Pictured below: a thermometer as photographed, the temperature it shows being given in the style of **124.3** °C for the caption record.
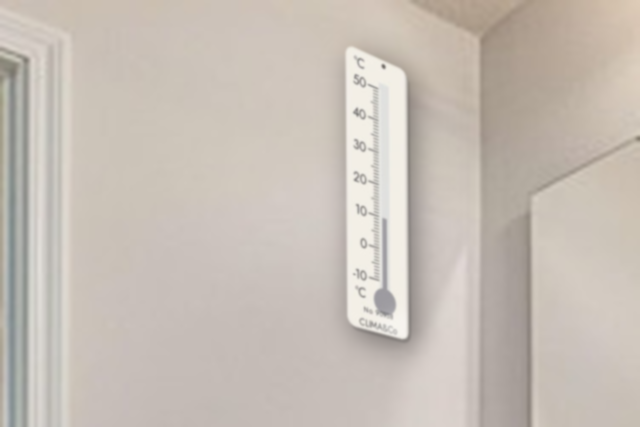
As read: **10** °C
